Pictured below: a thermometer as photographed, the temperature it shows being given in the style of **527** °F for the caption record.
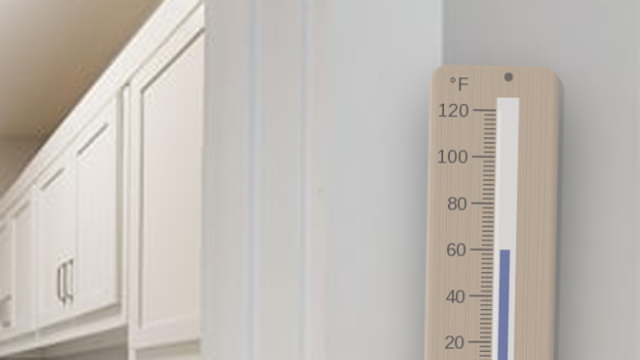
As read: **60** °F
